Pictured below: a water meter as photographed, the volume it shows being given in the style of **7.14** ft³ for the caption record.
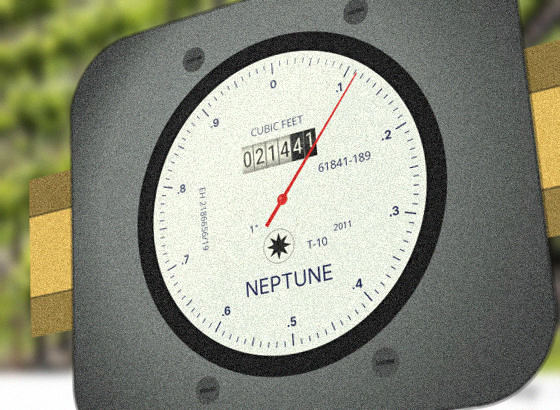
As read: **21441.11** ft³
